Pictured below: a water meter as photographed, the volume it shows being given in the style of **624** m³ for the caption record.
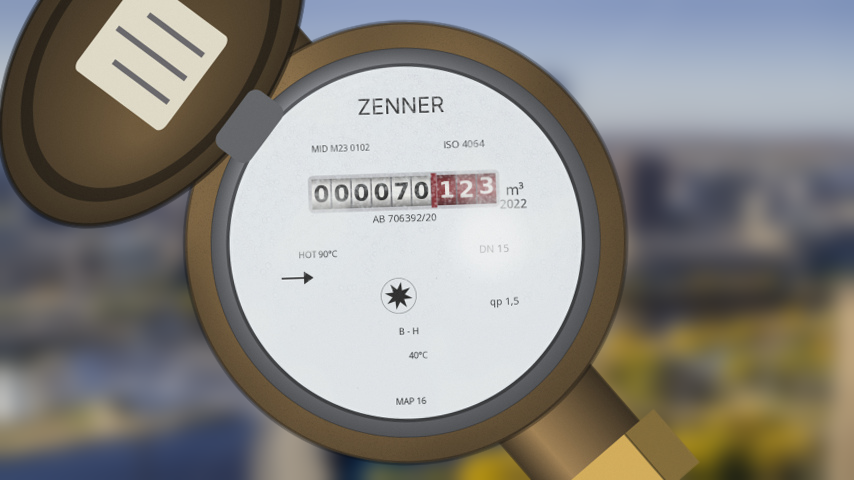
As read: **70.123** m³
